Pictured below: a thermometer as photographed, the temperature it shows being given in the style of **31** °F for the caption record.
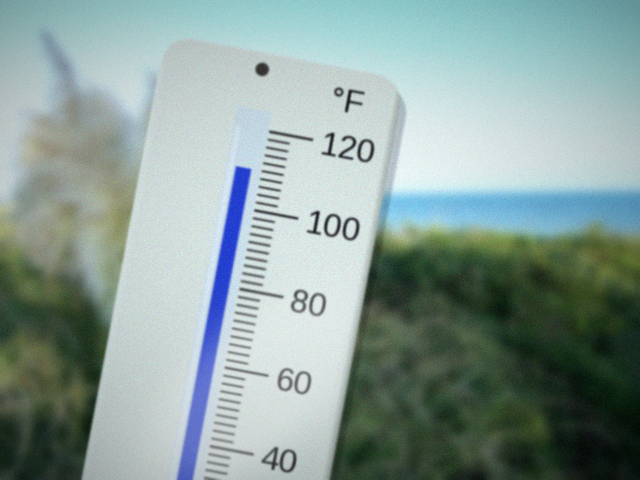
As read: **110** °F
